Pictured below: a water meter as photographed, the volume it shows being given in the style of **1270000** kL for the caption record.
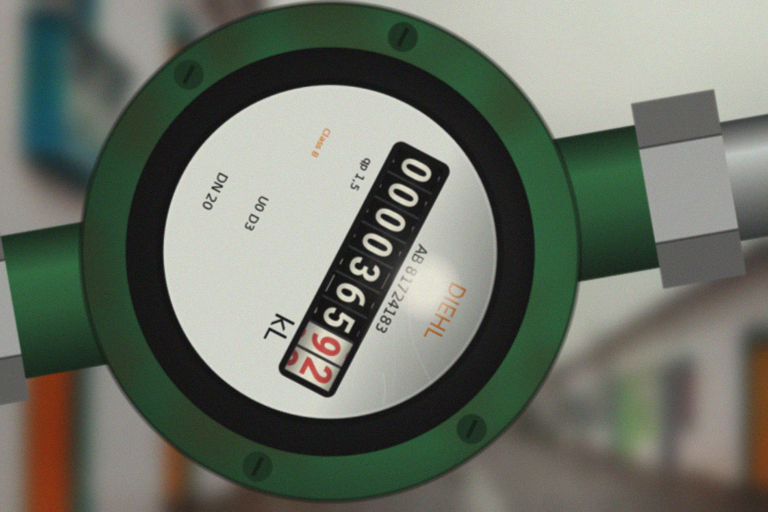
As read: **365.92** kL
